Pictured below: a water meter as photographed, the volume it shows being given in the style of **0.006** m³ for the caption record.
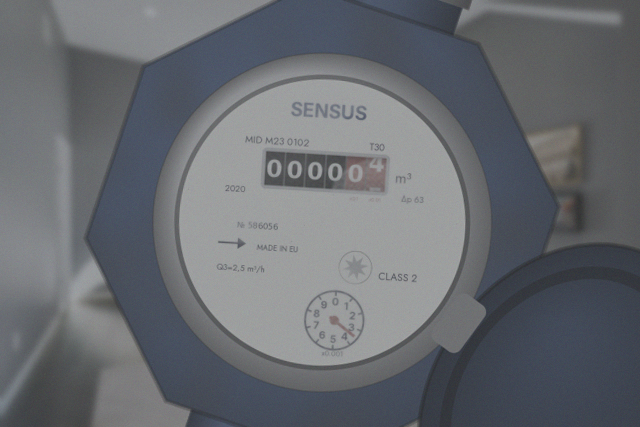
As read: **0.043** m³
